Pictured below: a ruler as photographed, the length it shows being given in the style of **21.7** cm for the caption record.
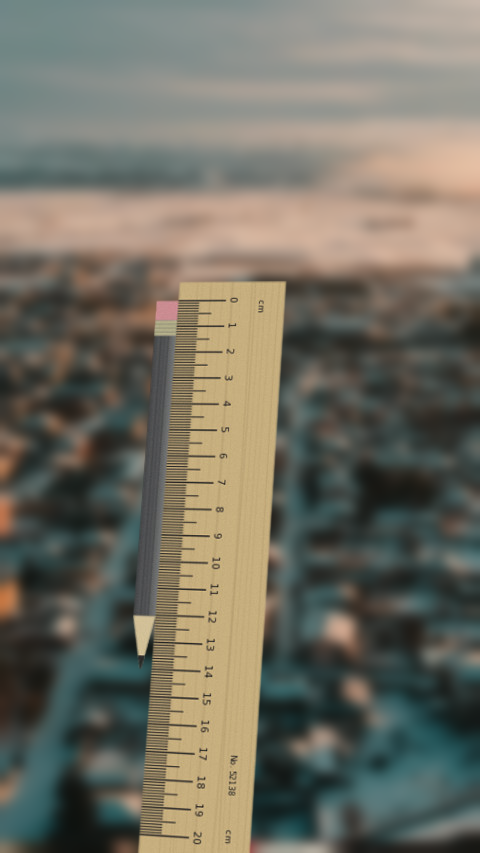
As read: **14** cm
